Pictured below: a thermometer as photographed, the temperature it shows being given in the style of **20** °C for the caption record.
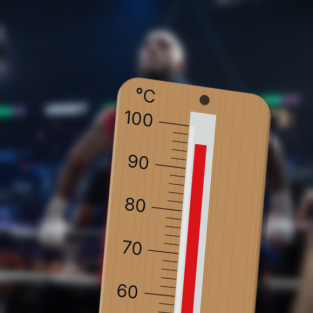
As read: **96** °C
